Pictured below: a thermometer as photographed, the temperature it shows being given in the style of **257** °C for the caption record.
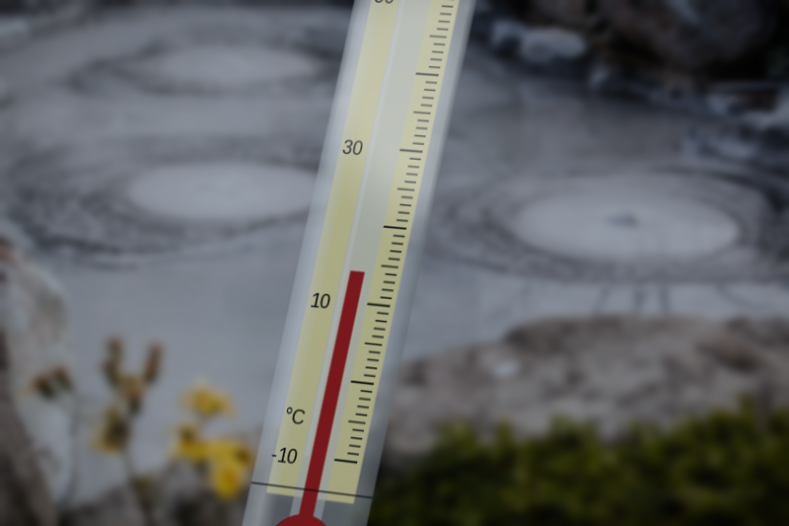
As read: **14** °C
